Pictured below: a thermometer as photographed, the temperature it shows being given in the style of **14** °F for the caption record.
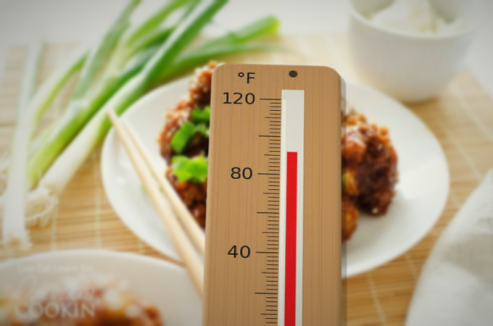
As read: **92** °F
